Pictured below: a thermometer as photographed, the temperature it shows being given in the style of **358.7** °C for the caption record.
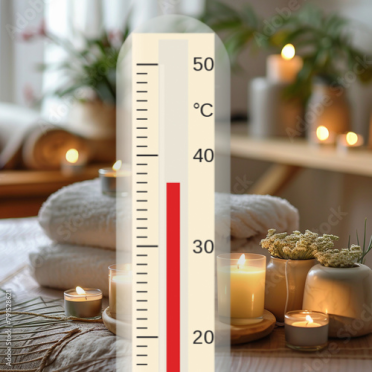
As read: **37** °C
